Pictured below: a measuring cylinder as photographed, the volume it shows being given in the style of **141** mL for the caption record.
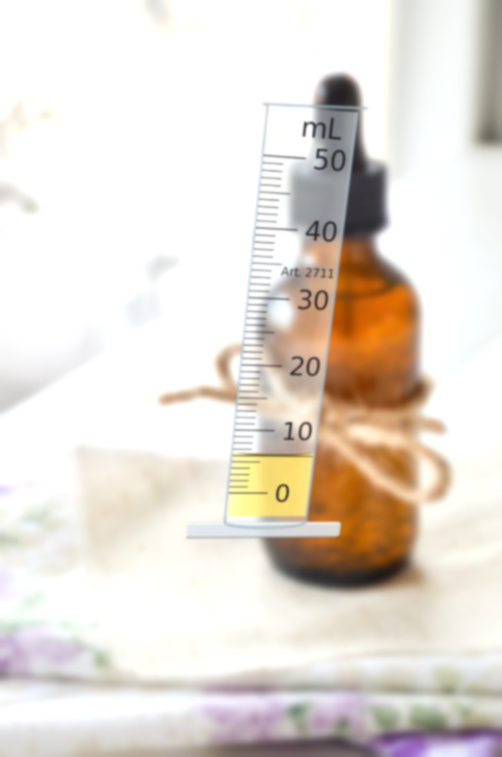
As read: **6** mL
